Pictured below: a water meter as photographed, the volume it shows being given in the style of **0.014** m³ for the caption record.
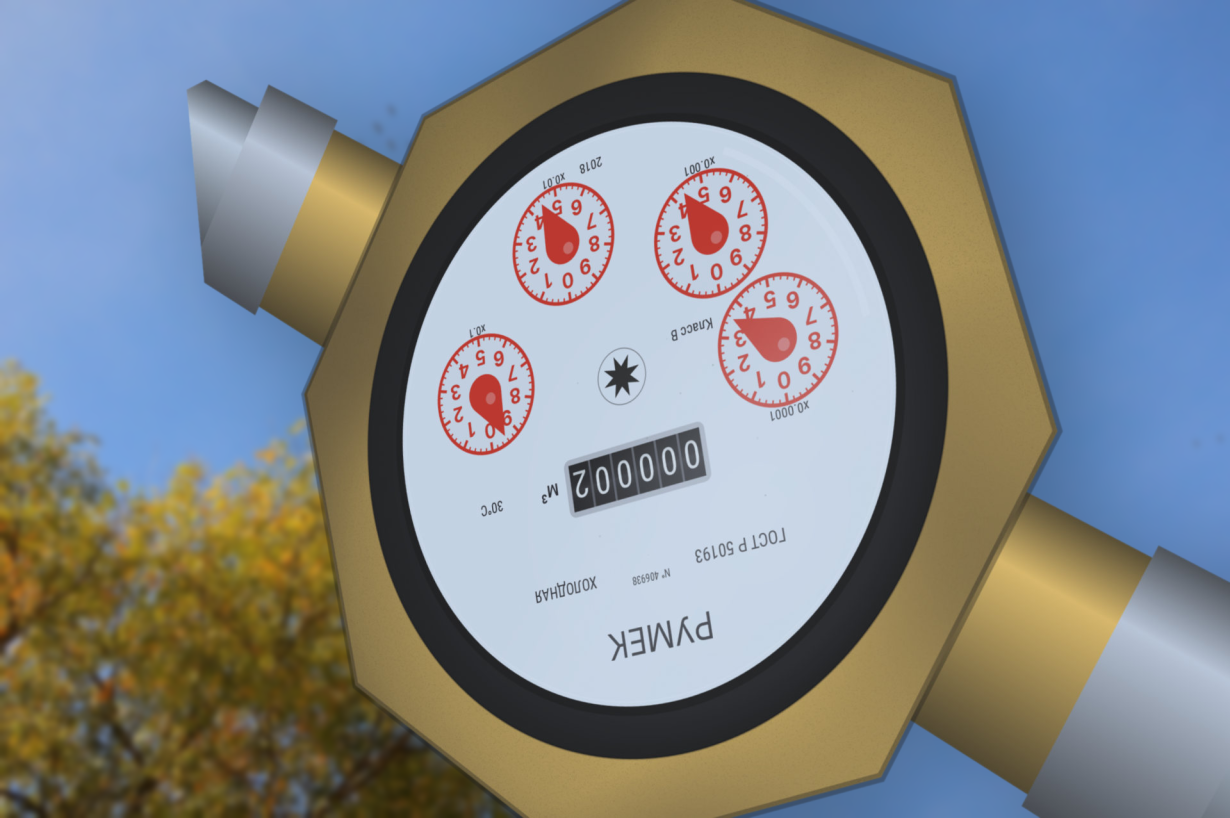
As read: **1.9443** m³
